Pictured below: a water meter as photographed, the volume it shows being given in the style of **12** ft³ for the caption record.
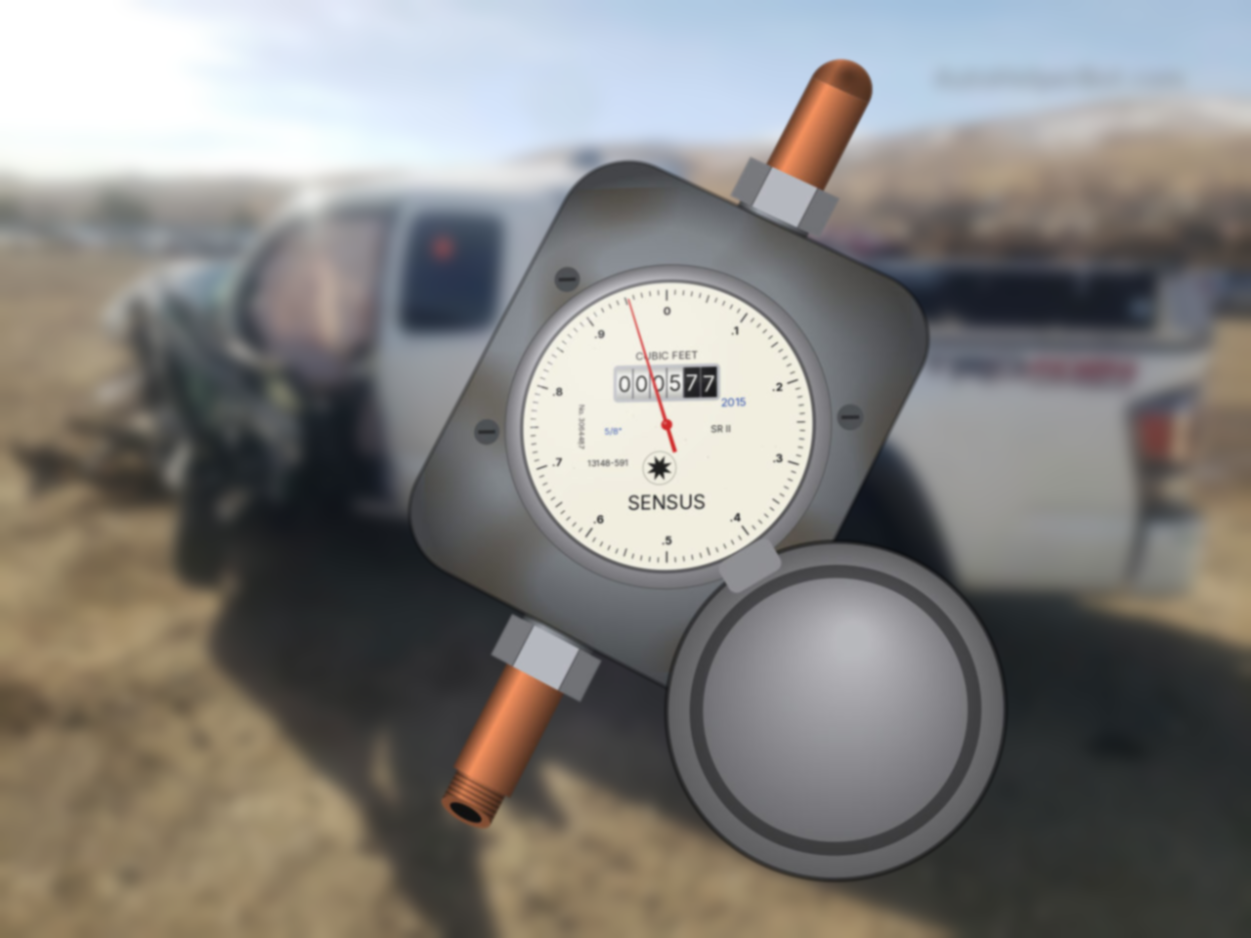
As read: **576.95** ft³
